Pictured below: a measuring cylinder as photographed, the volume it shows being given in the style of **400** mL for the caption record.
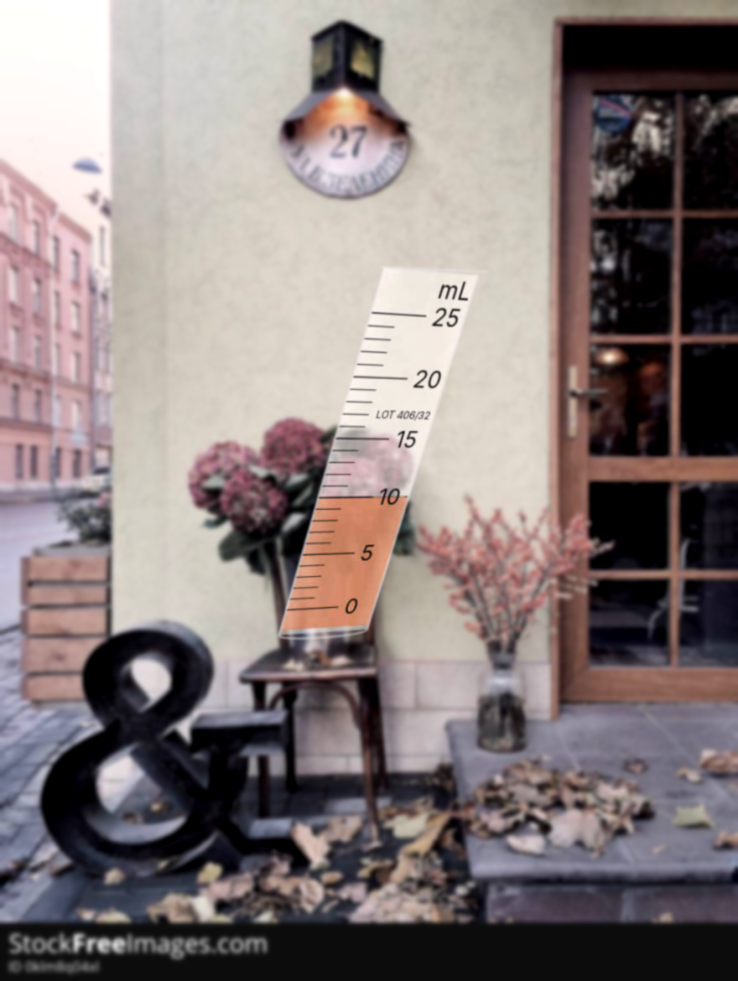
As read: **10** mL
